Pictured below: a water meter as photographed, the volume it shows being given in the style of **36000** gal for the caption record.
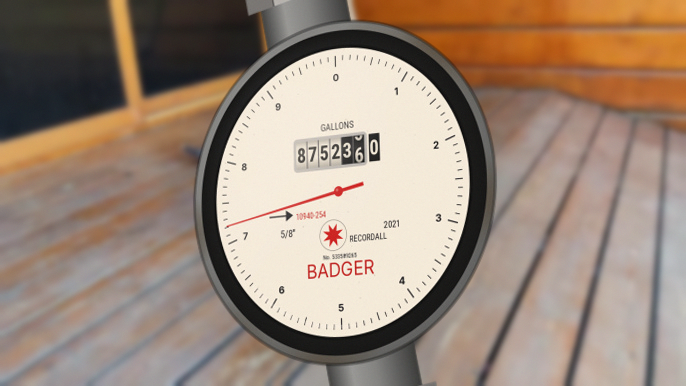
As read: **8752357.2** gal
